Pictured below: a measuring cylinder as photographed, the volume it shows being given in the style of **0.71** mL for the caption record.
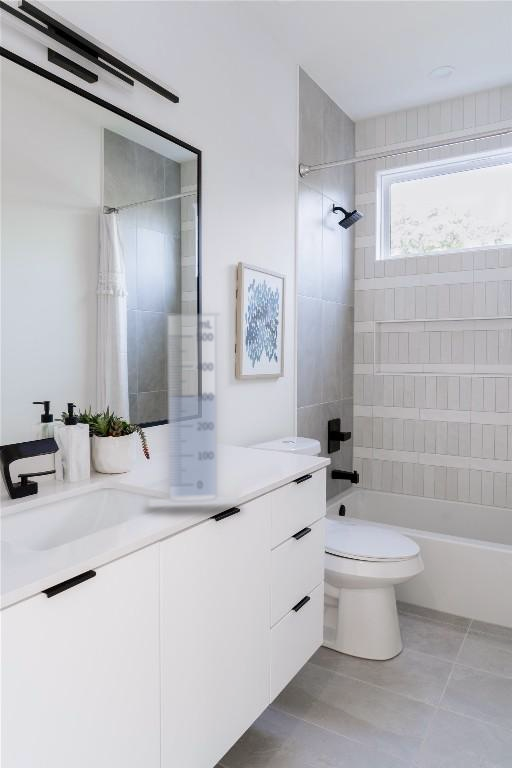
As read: **300** mL
